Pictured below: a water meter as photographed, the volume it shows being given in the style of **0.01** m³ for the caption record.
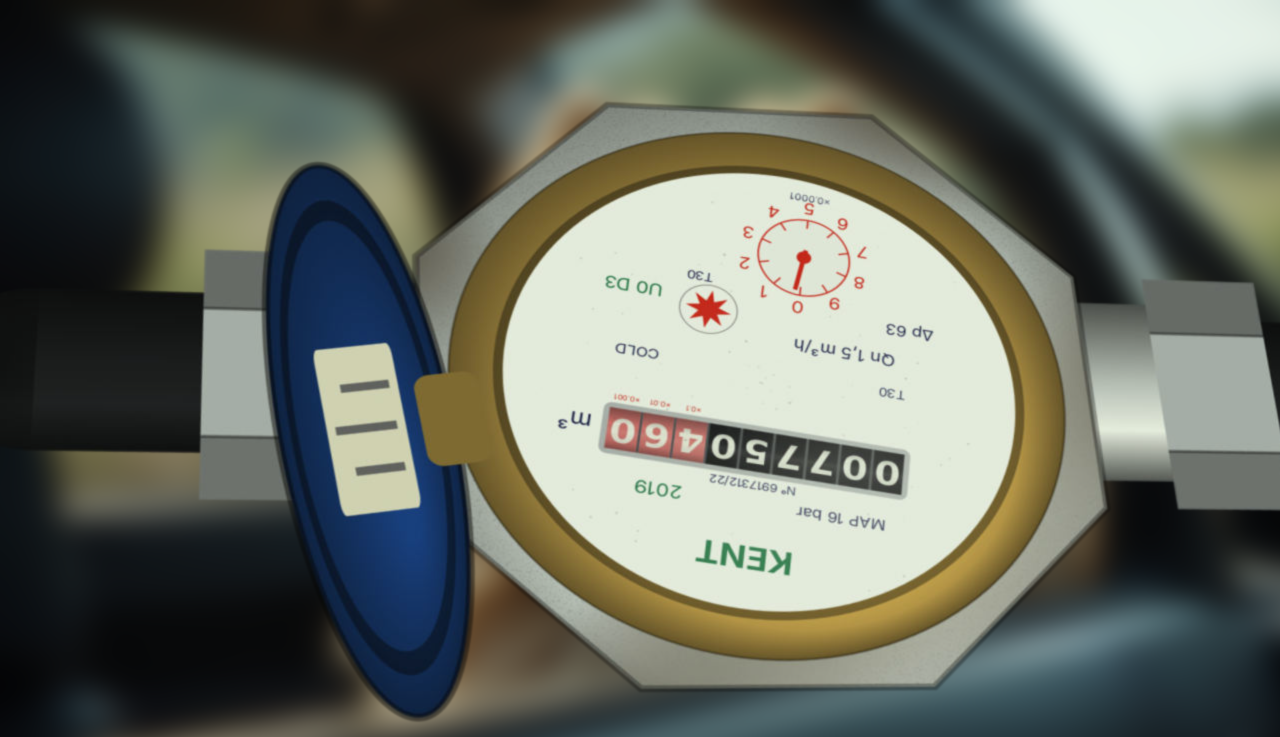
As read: **7750.4600** m³
